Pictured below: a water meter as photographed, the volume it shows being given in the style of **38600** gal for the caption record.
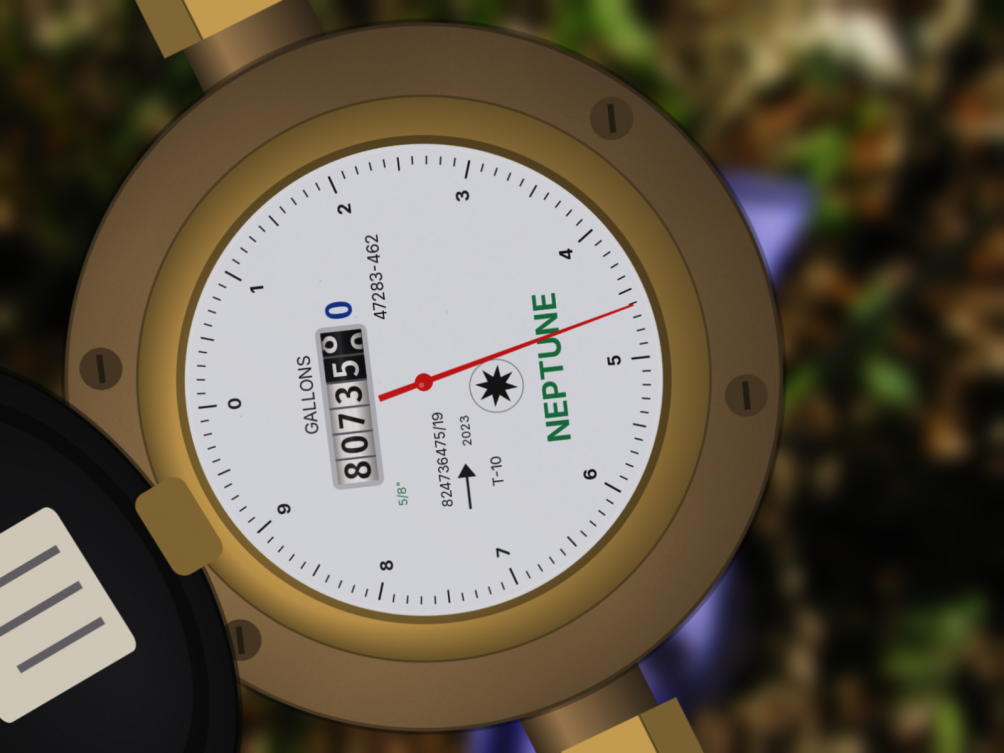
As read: **8073584.6** gal
